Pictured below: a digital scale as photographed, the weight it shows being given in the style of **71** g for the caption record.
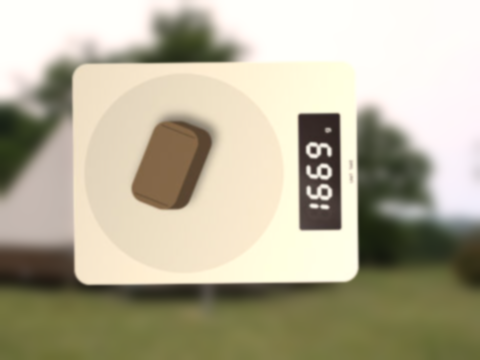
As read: **1669** g
